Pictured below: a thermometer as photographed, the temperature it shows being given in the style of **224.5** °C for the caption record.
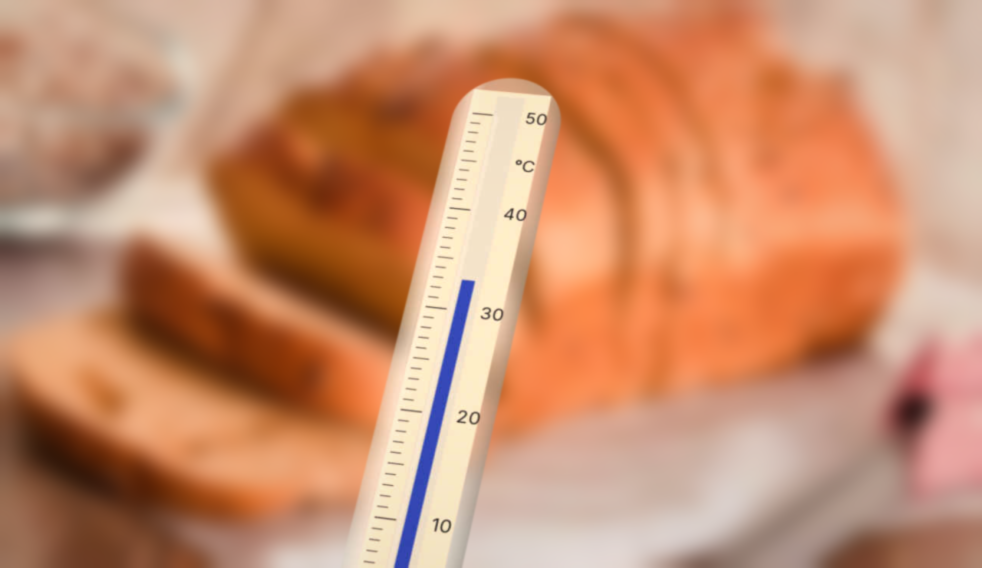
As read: **33** °C
